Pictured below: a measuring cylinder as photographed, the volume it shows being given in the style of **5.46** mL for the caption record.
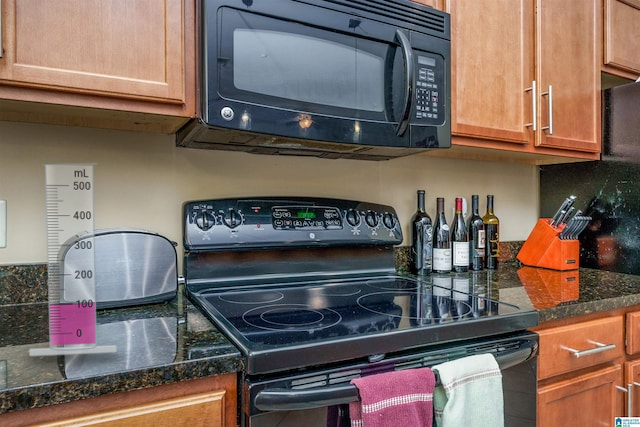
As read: **100** mL
